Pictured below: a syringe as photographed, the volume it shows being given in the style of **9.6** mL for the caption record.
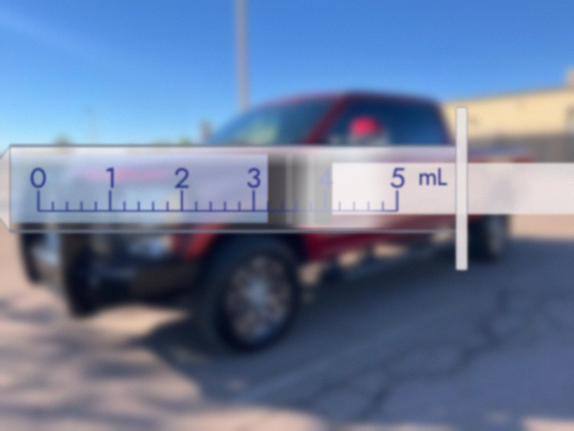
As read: **3.2** mL
